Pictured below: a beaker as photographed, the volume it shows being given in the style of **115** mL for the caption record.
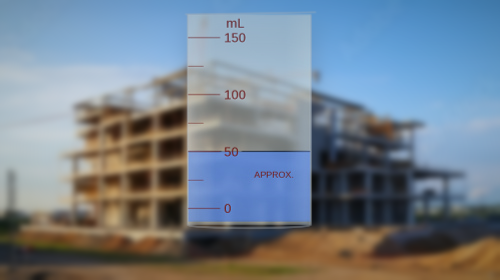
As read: **50** mL
